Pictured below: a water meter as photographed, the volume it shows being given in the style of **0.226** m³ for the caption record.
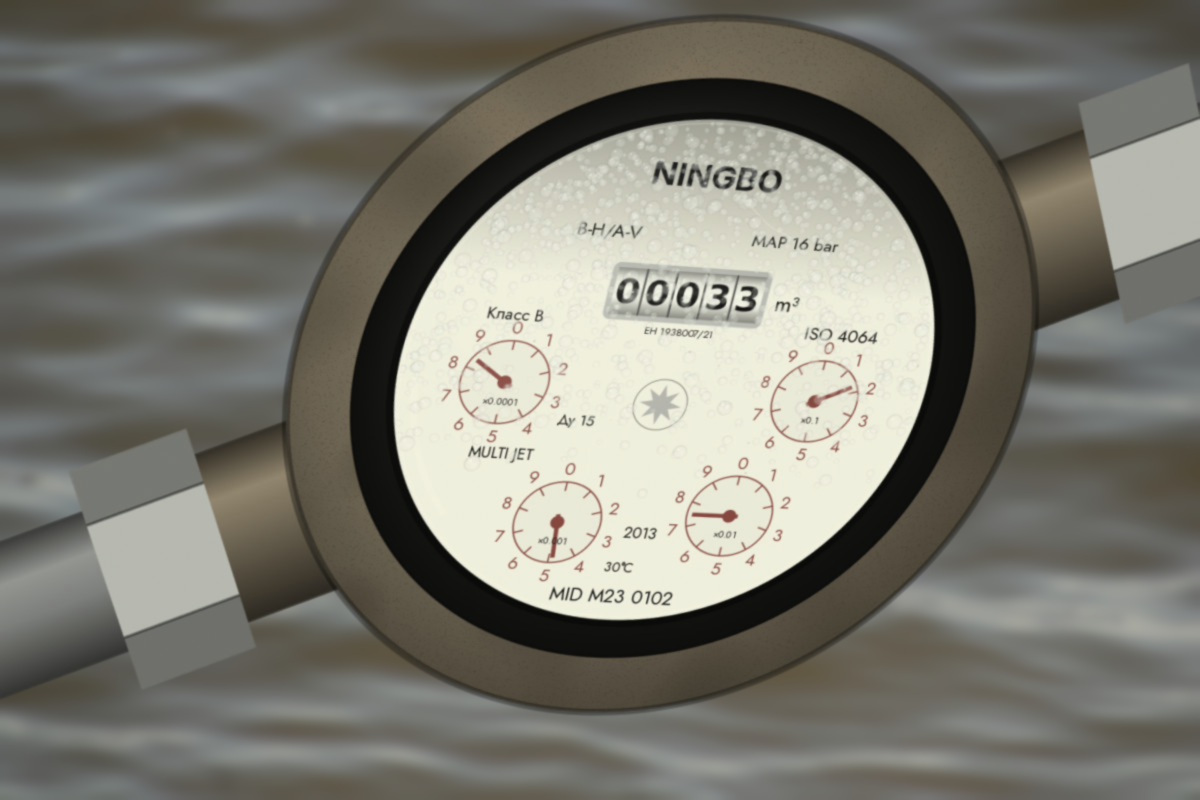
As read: **33.1748** m³
